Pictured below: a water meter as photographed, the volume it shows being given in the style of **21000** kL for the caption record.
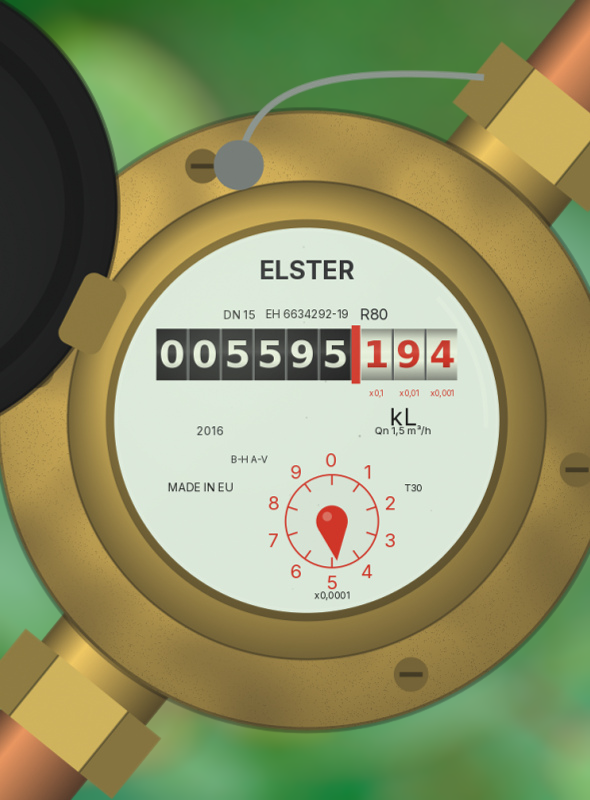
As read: **5595.1944** kL
